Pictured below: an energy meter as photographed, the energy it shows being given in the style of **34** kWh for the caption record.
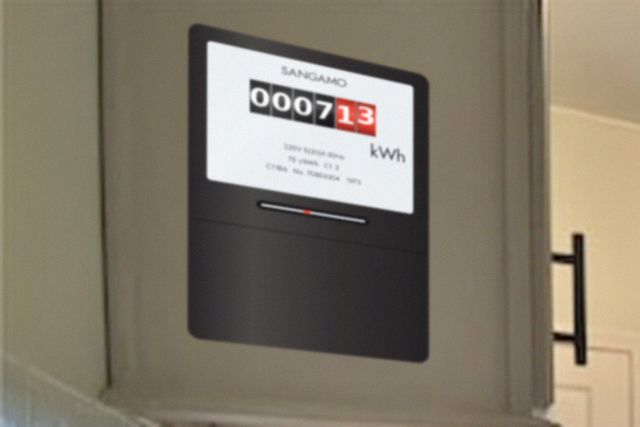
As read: **7.13** kWh
